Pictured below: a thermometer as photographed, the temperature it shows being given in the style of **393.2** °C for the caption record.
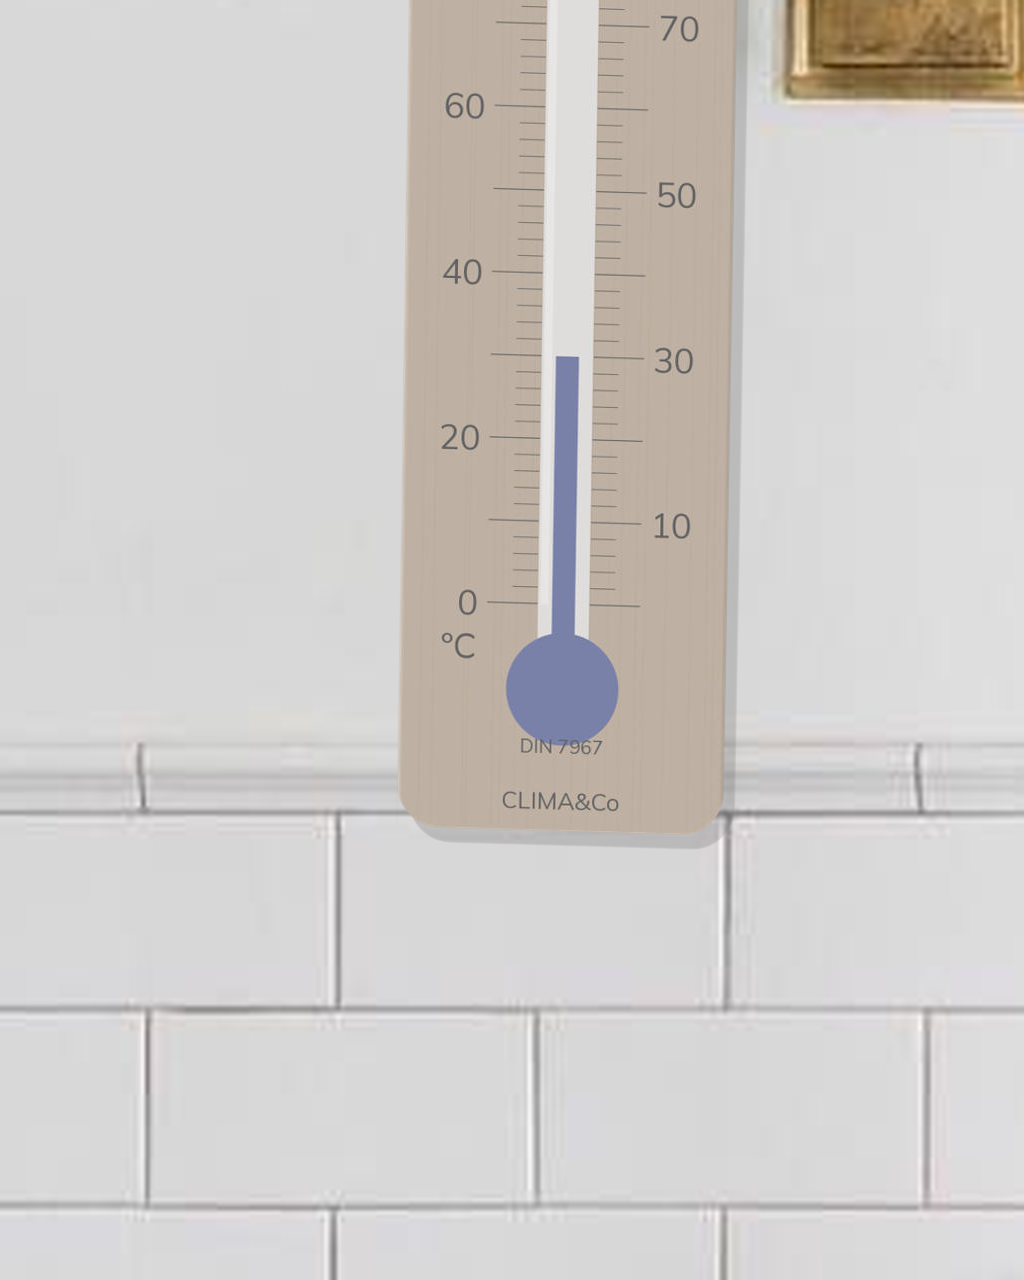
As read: **30** °C
